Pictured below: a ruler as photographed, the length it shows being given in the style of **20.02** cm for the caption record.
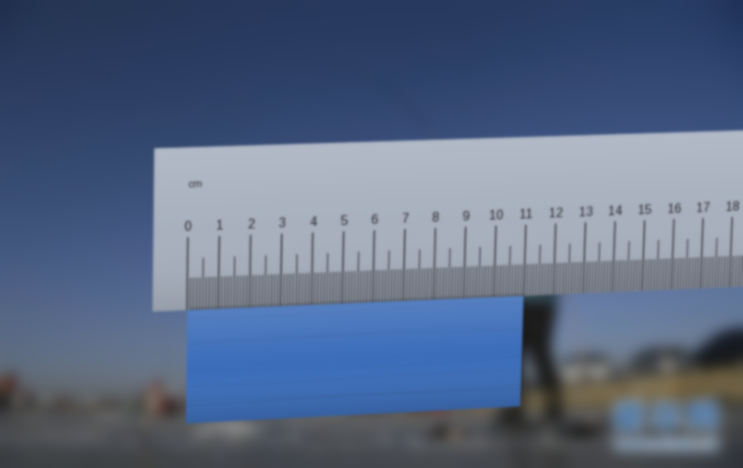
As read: **11** cm
